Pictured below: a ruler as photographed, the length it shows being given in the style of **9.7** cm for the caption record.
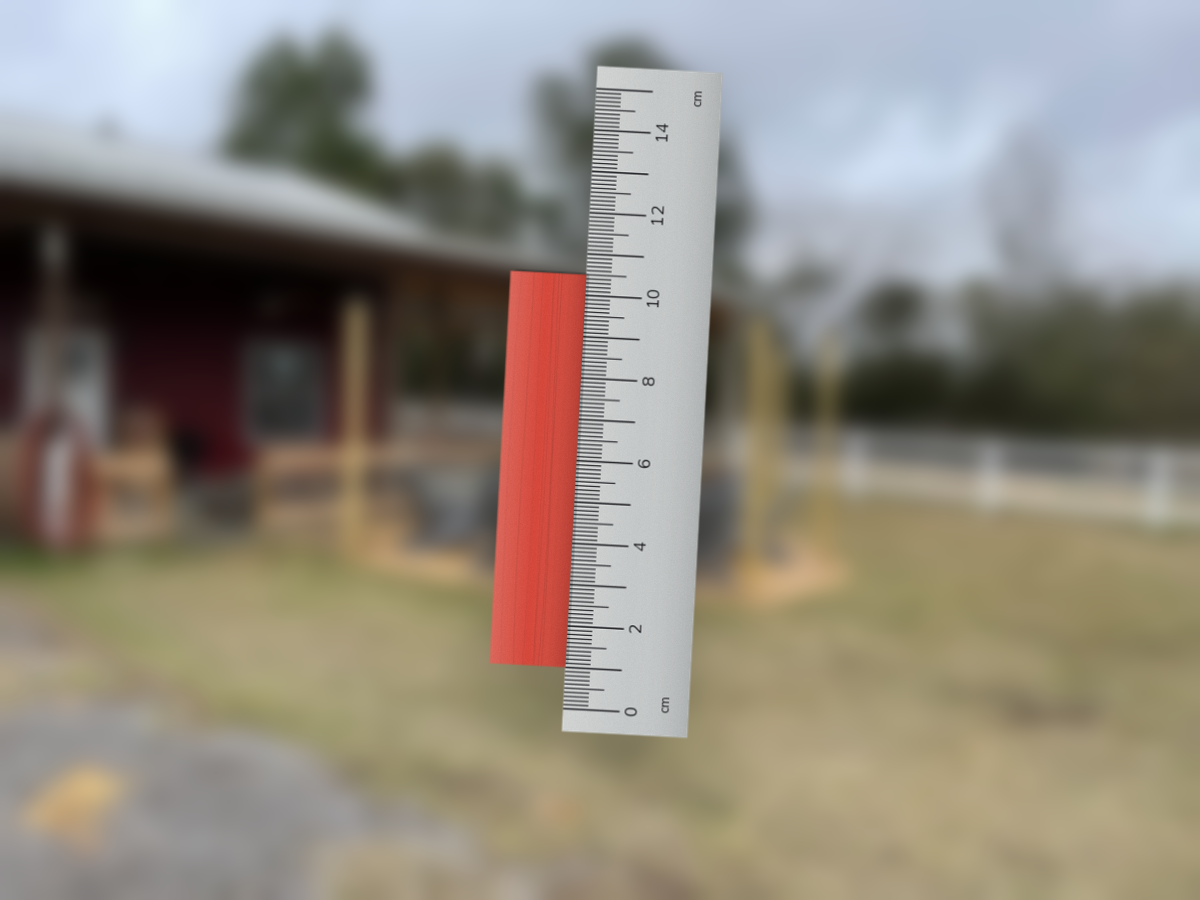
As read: **9.5** cm
